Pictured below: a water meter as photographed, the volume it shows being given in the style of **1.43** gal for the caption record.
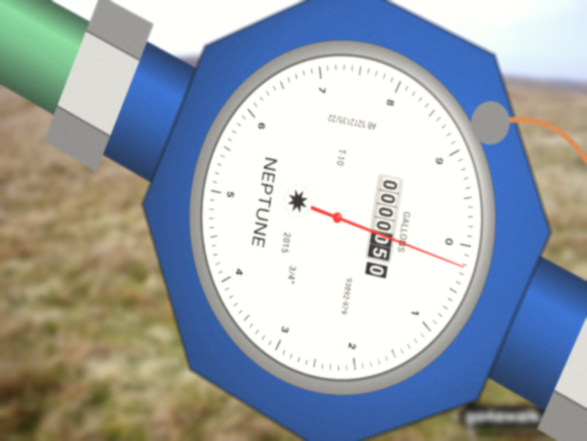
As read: **50.2** gal
